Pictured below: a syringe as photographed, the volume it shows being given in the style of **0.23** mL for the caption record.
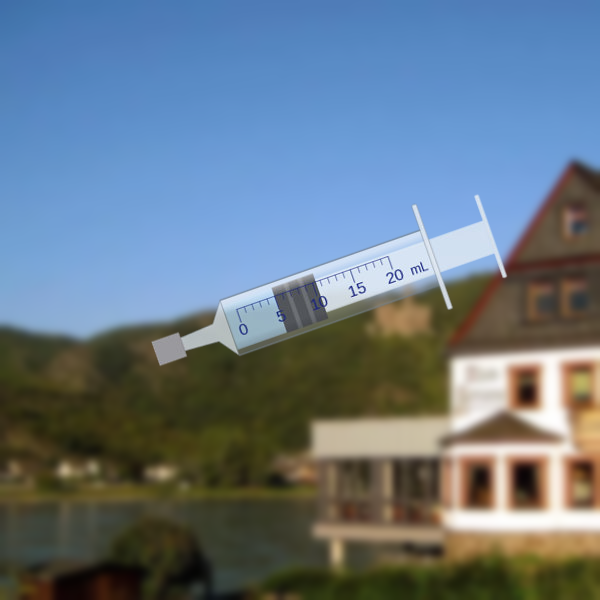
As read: **5** mL
